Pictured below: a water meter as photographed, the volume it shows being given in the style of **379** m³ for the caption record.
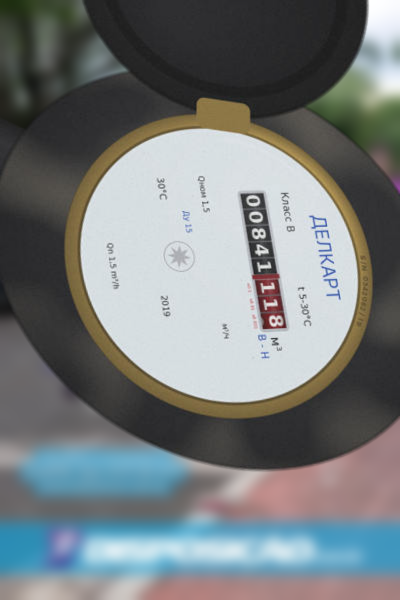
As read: **841.118** m³
